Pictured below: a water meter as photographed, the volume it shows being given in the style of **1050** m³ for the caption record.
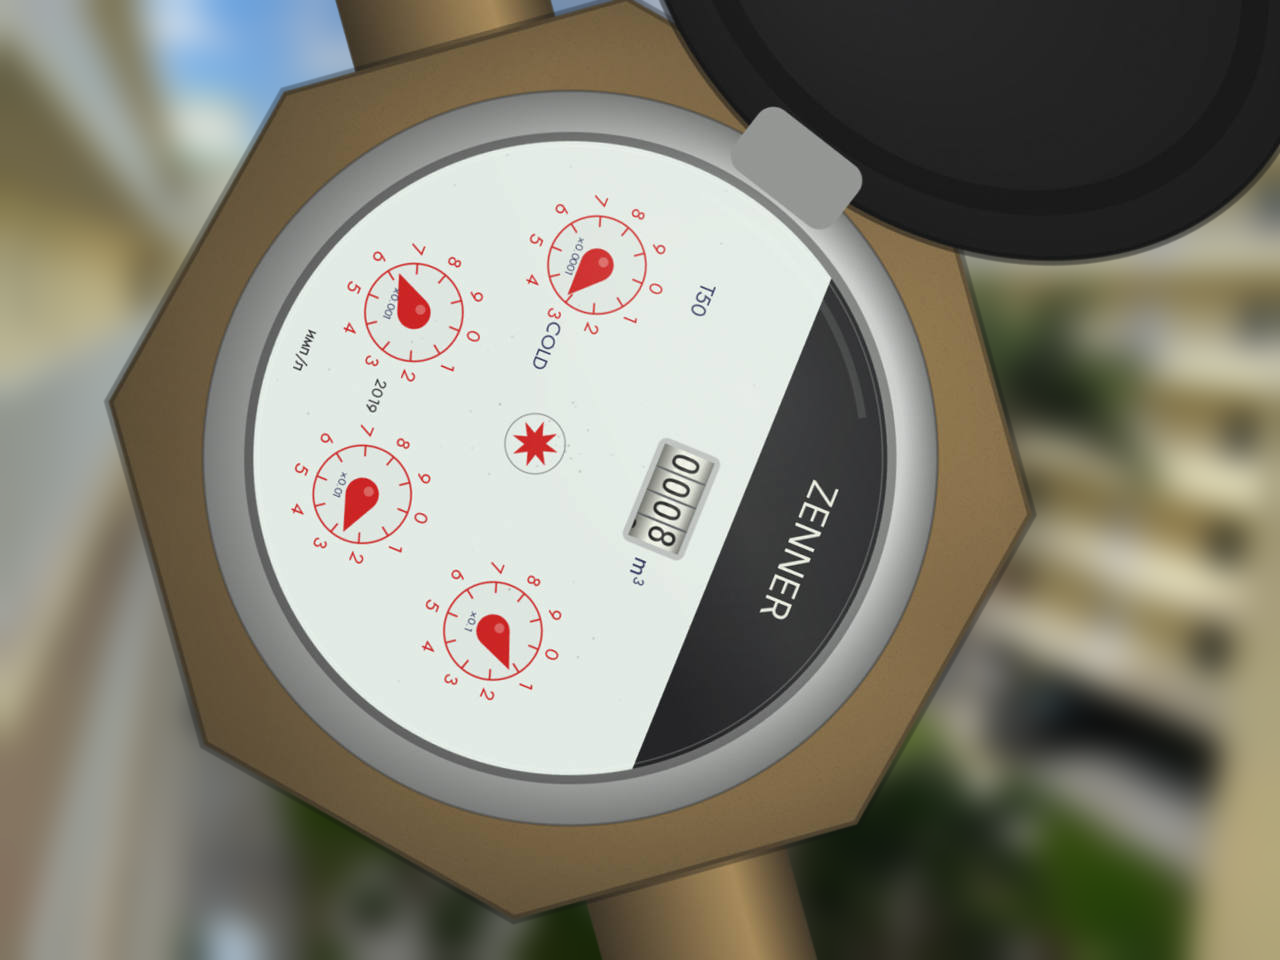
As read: **8.1263** m³
